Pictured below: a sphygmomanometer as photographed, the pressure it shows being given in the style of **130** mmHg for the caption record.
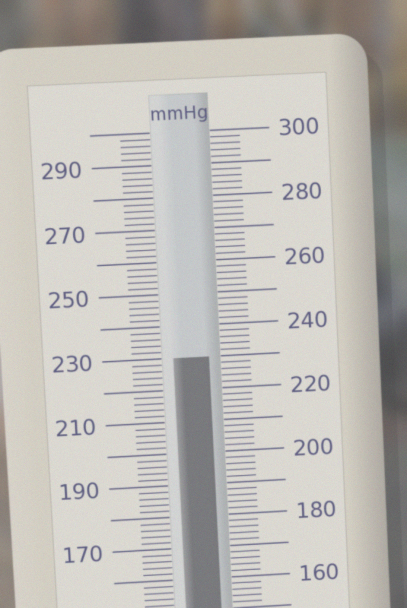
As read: **230** mmHg
